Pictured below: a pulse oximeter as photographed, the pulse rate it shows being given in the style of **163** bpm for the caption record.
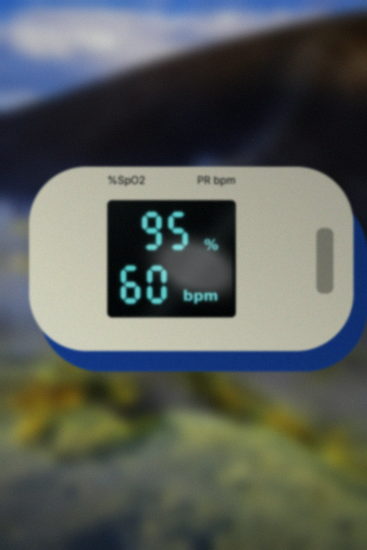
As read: **60** bpm
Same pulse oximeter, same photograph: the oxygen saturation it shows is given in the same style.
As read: **95** %
